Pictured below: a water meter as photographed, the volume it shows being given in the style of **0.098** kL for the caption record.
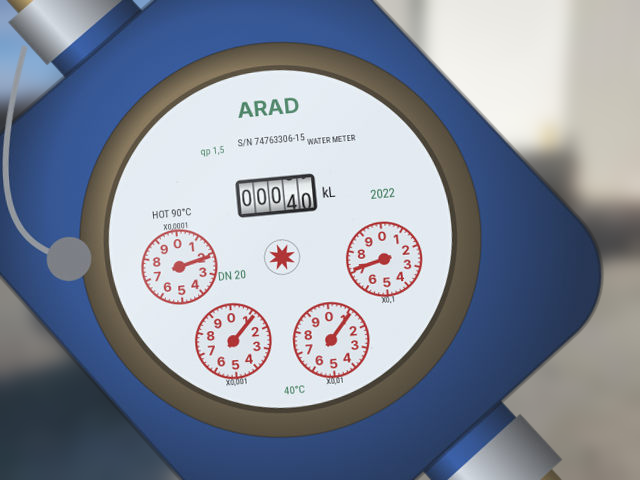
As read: **39.7112** kL
